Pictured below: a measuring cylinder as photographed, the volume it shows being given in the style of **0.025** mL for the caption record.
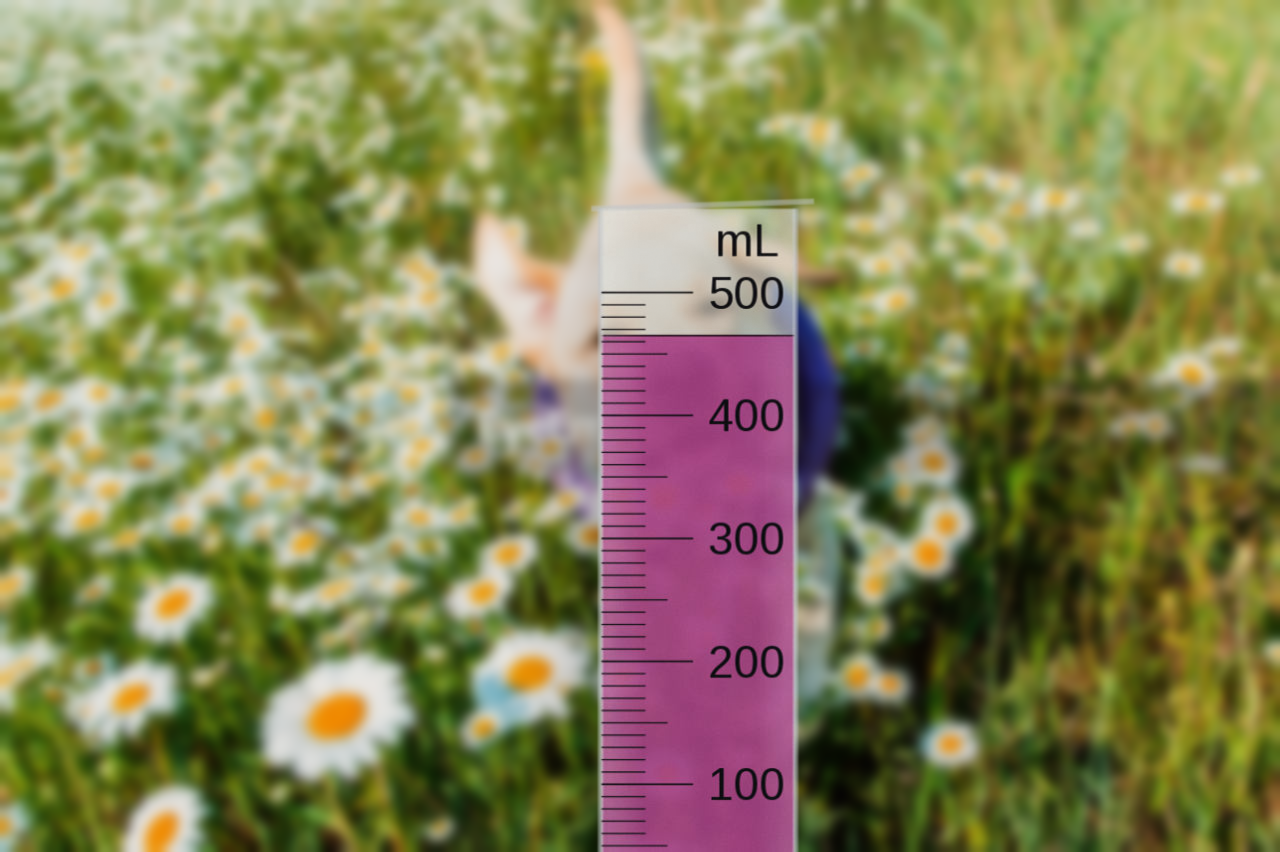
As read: **465** mL
